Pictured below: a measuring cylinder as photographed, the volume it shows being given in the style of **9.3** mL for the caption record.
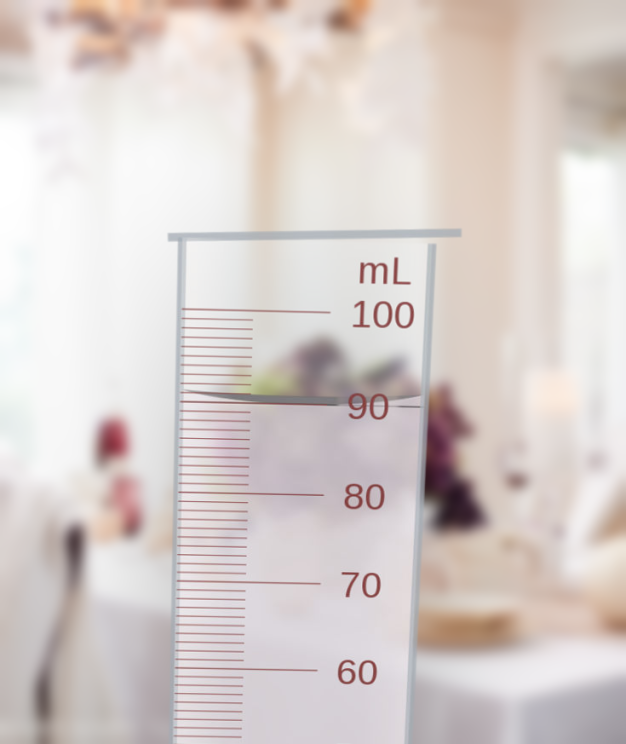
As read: **90** mL
